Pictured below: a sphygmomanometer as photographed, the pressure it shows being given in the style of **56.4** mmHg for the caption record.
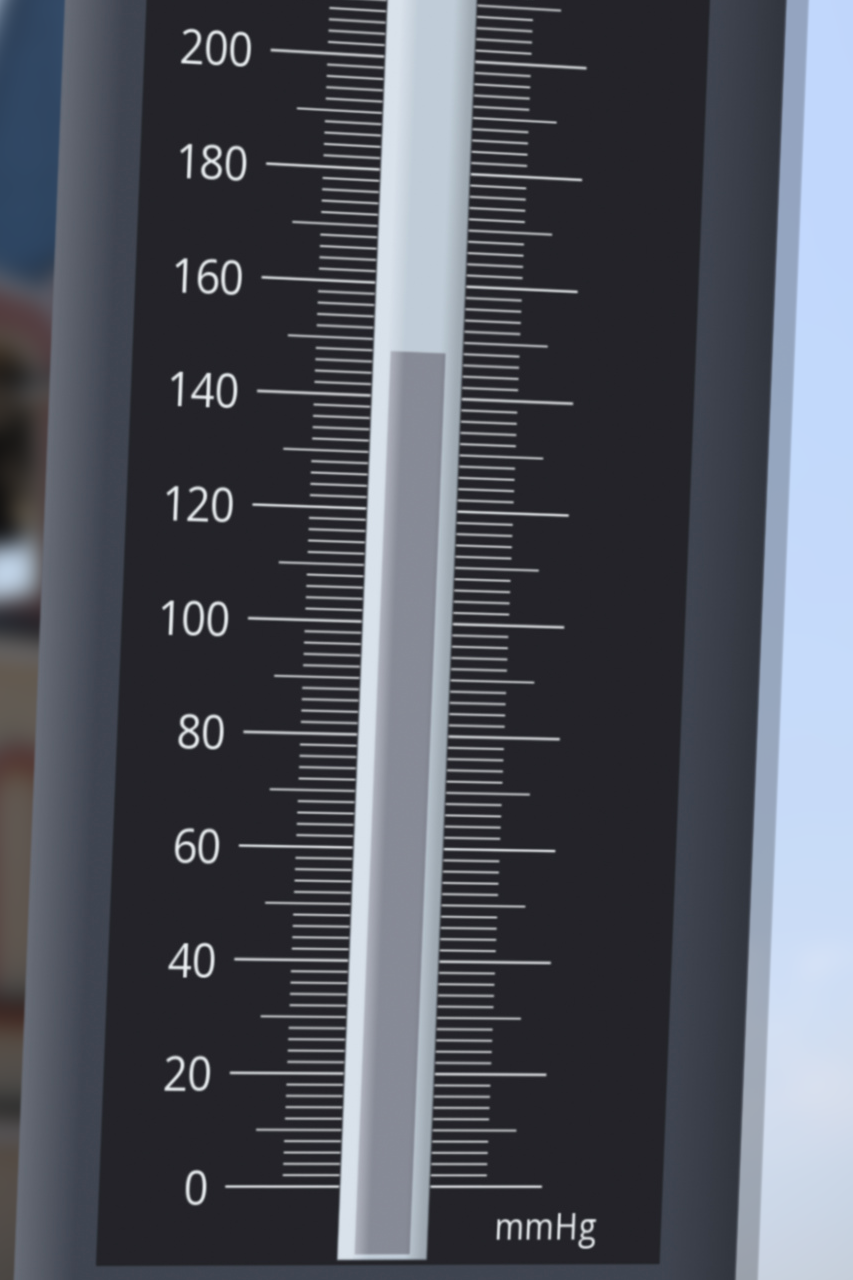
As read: **148** mmHg
